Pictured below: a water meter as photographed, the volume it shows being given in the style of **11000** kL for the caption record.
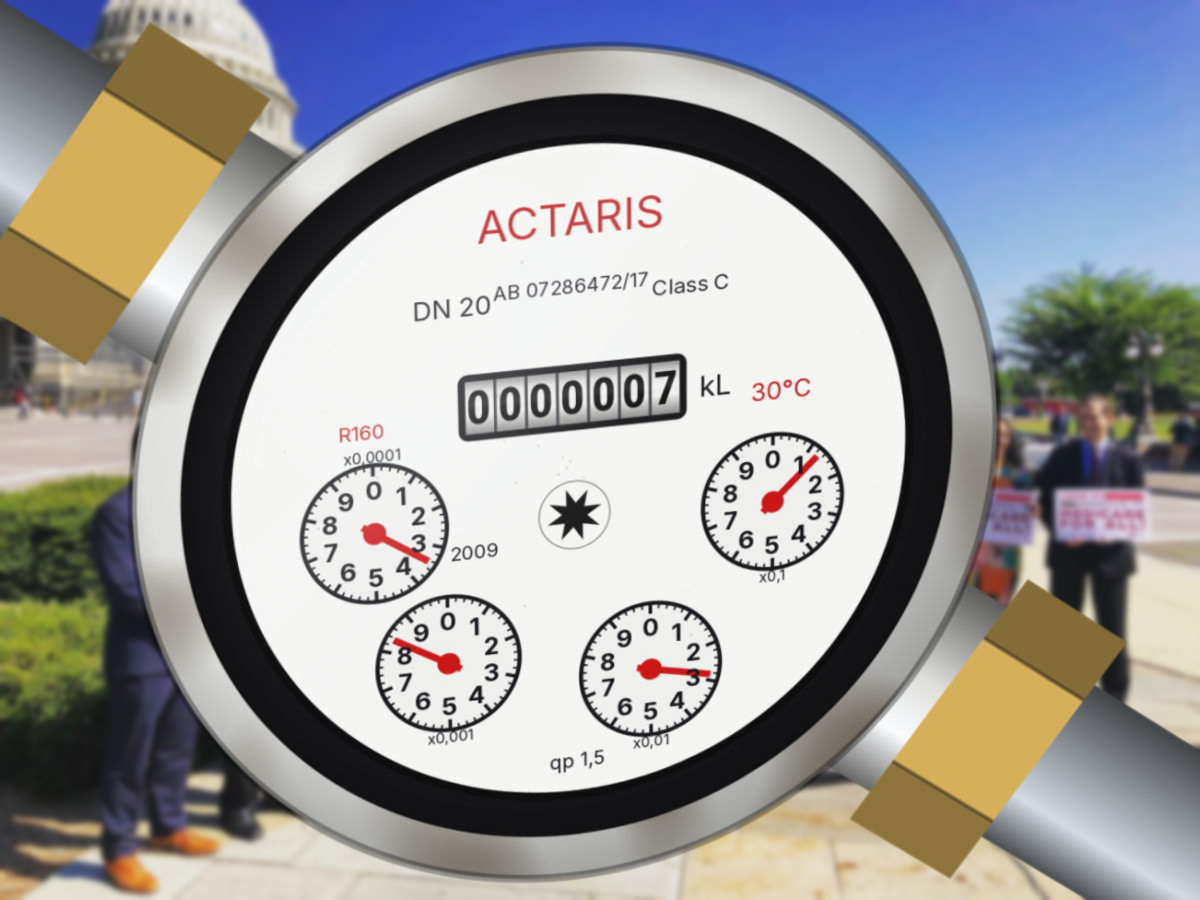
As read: **7.1283** kL
